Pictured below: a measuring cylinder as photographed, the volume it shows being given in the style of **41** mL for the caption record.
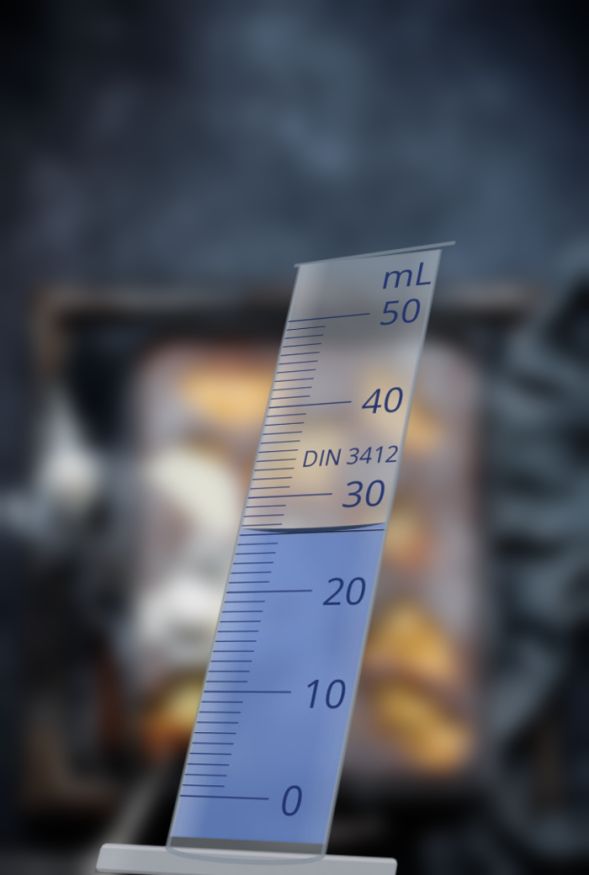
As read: **26** mL
